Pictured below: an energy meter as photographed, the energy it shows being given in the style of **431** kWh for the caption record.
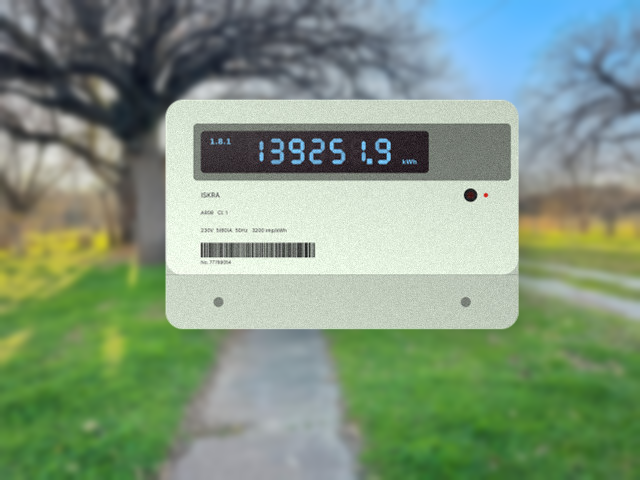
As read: **139251.9** kWh
